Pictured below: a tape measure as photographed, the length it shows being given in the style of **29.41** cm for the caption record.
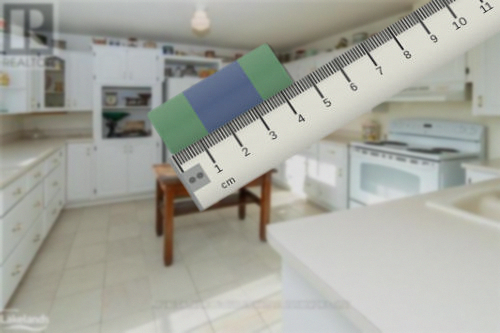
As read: **4.5** cm
